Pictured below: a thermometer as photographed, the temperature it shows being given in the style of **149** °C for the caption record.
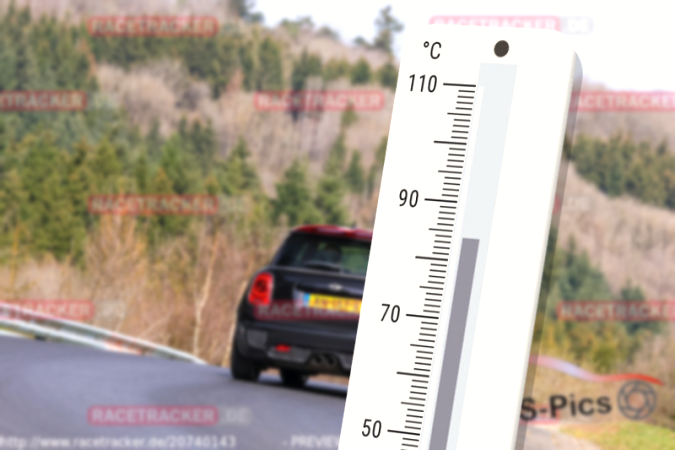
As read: **84** °C
